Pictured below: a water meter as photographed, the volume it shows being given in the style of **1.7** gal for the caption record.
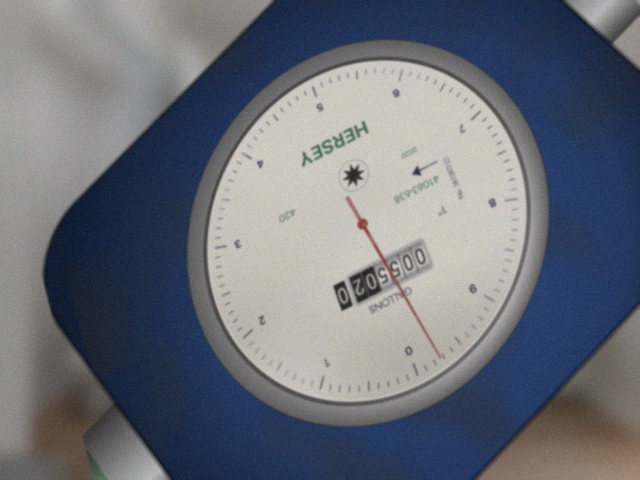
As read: **55019.7** gal
